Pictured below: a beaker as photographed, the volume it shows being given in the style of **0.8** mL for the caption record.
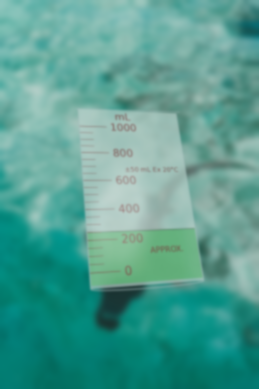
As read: **250** mL
